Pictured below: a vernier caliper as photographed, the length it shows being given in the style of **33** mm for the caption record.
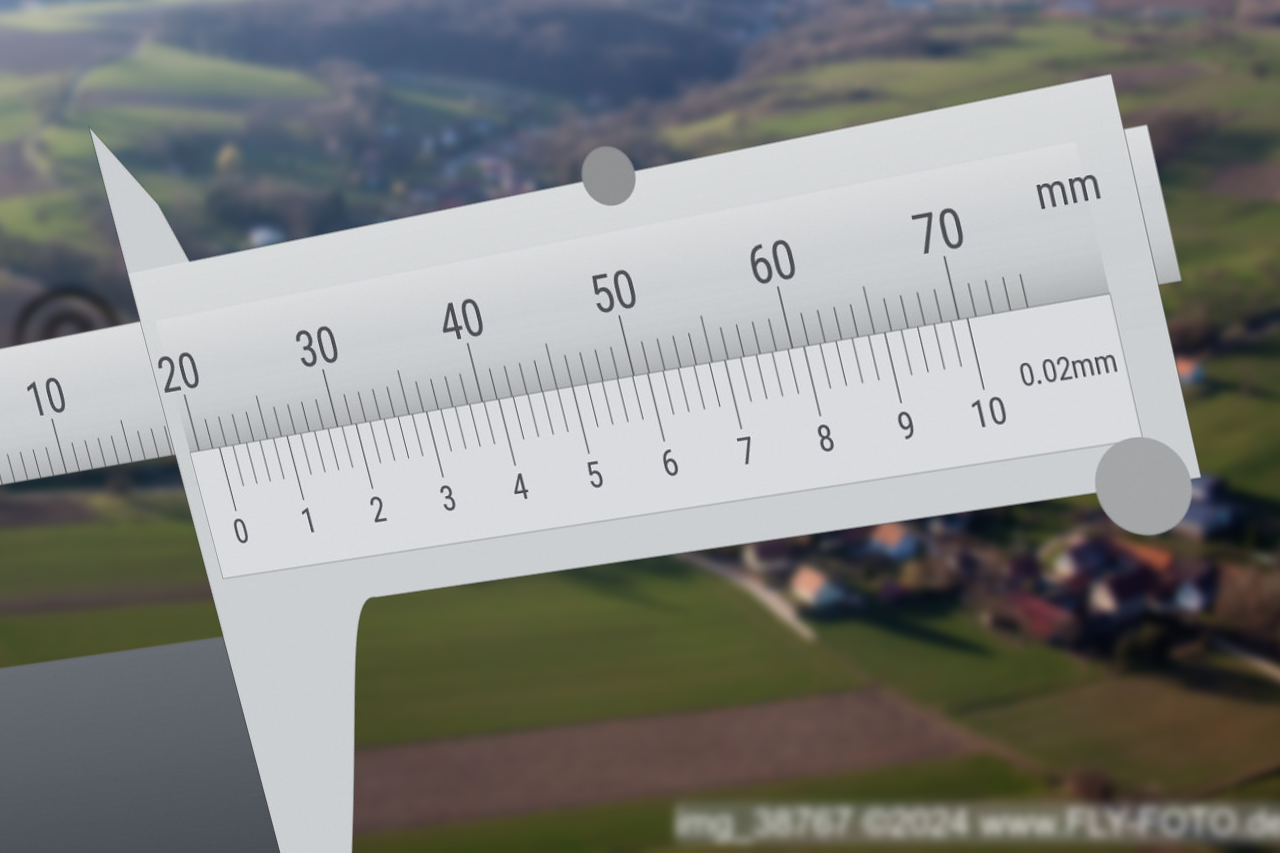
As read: **21.5** mm
